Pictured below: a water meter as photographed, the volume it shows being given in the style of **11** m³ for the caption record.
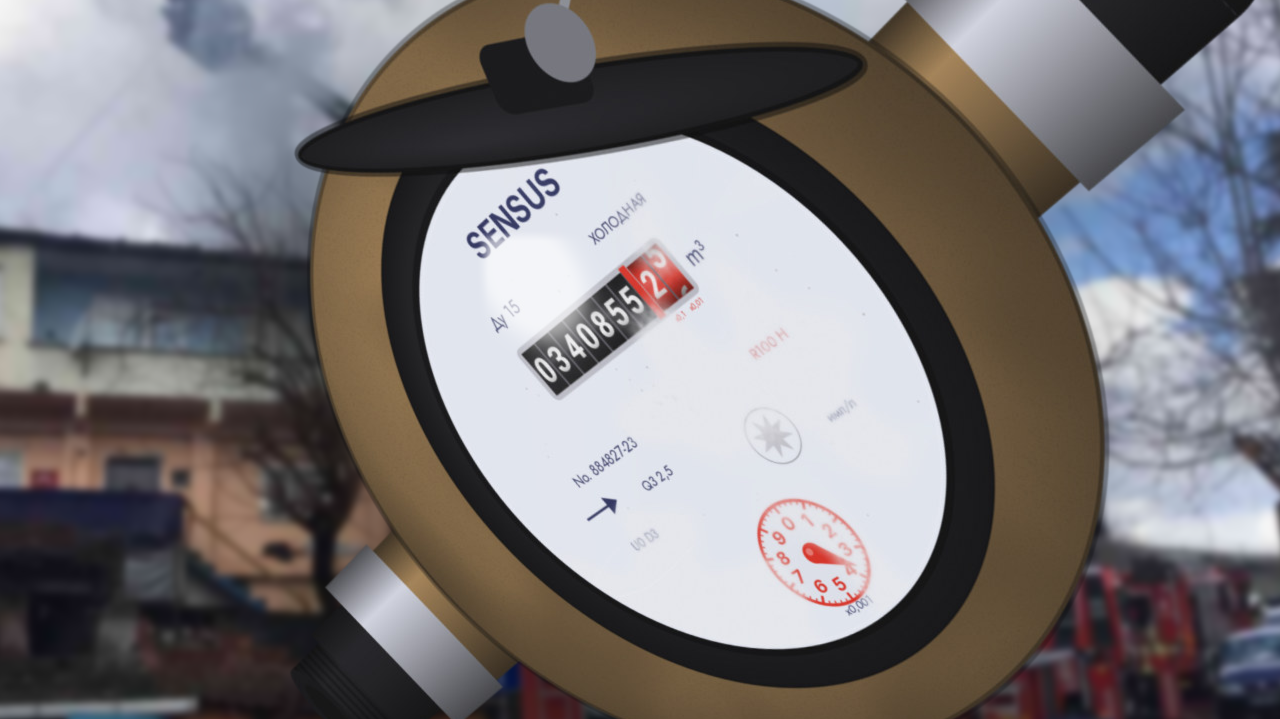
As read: **340855.253** m³
